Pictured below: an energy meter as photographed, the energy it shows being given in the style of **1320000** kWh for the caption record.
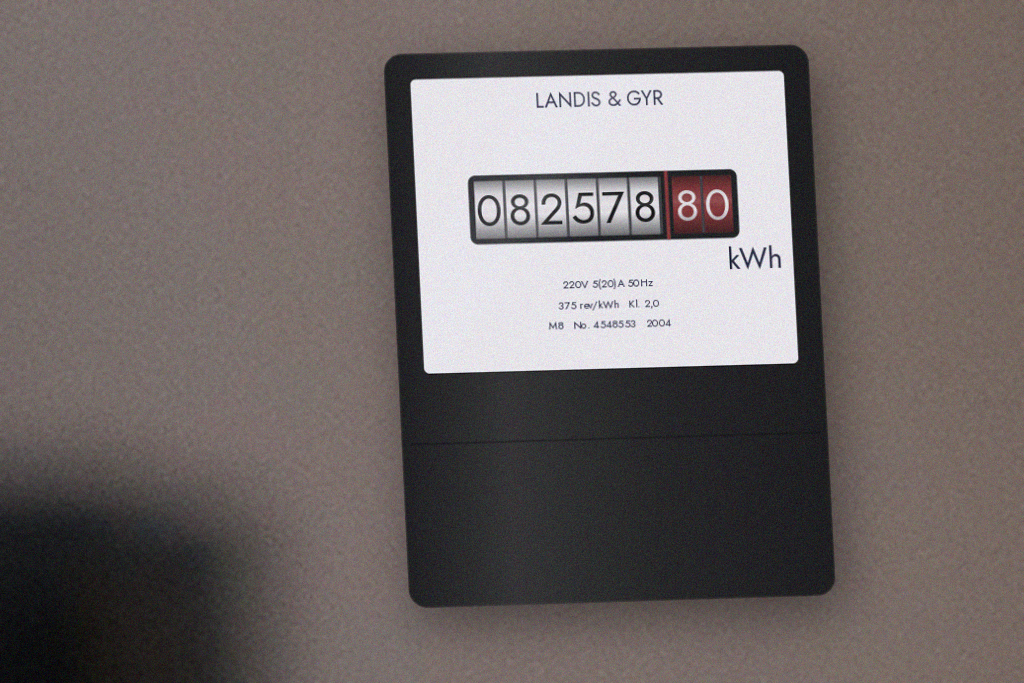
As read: **82578.80** kWh
